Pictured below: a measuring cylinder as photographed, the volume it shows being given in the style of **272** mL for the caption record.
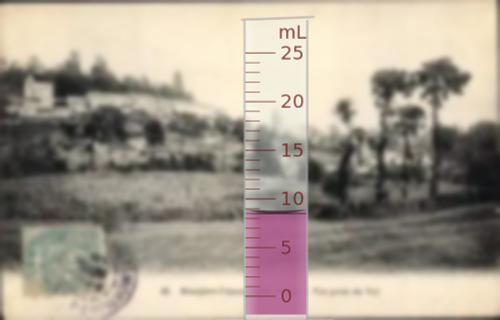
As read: **8.5** mL
